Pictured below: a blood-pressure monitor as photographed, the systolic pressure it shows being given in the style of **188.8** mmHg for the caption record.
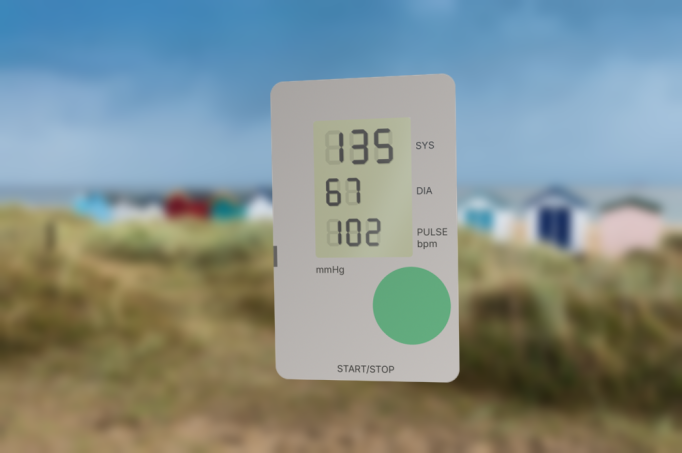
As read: **135** mmHg
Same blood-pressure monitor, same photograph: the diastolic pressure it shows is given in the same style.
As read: **67** mmHg
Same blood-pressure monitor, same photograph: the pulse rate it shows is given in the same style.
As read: **102** bpm
